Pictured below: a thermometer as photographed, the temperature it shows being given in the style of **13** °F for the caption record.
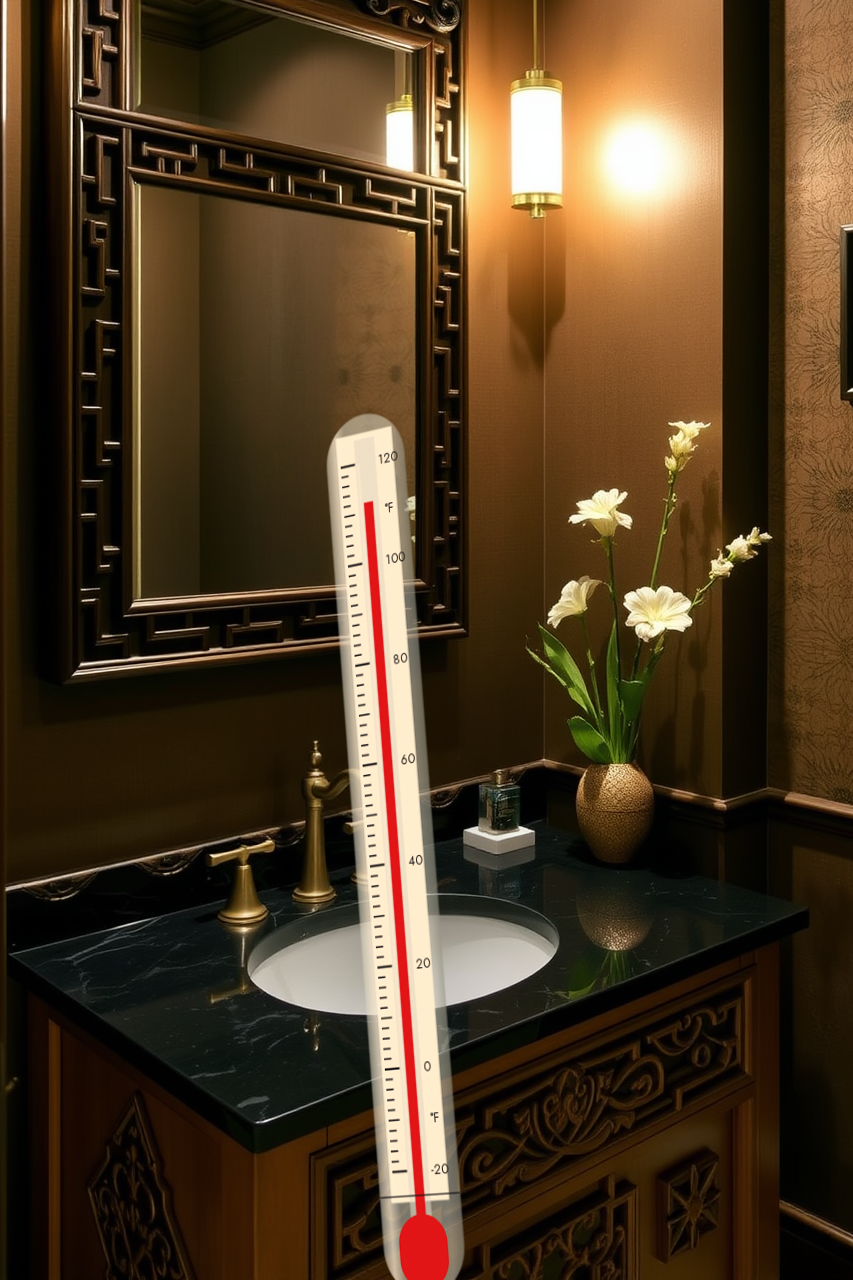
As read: **112** °F
